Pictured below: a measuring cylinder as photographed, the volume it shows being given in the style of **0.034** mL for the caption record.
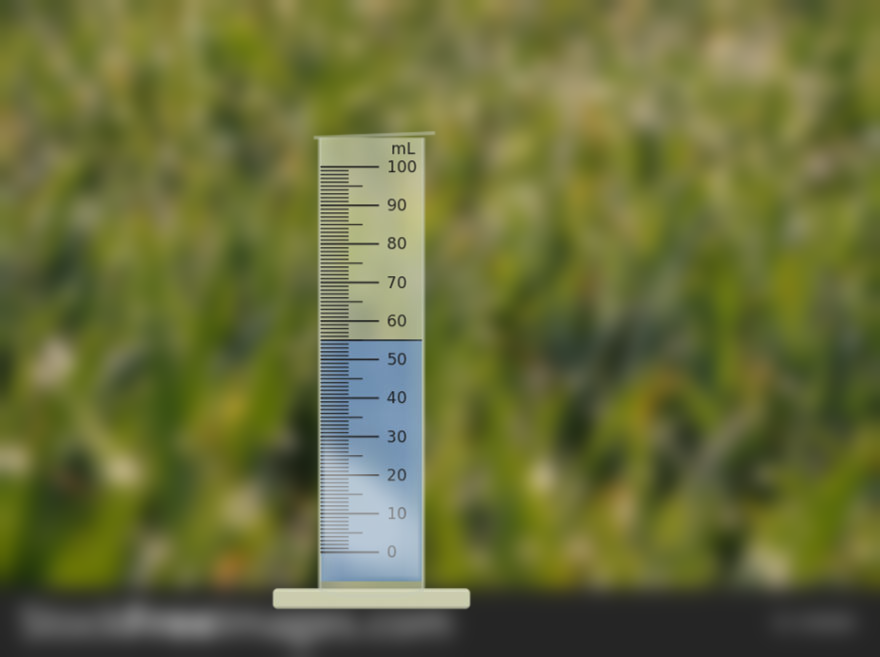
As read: **55** mL
